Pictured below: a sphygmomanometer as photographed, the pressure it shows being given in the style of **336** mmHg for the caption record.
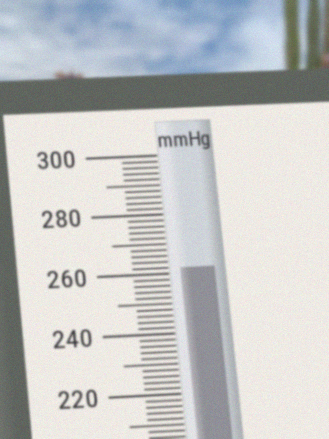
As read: **262** mmHg
